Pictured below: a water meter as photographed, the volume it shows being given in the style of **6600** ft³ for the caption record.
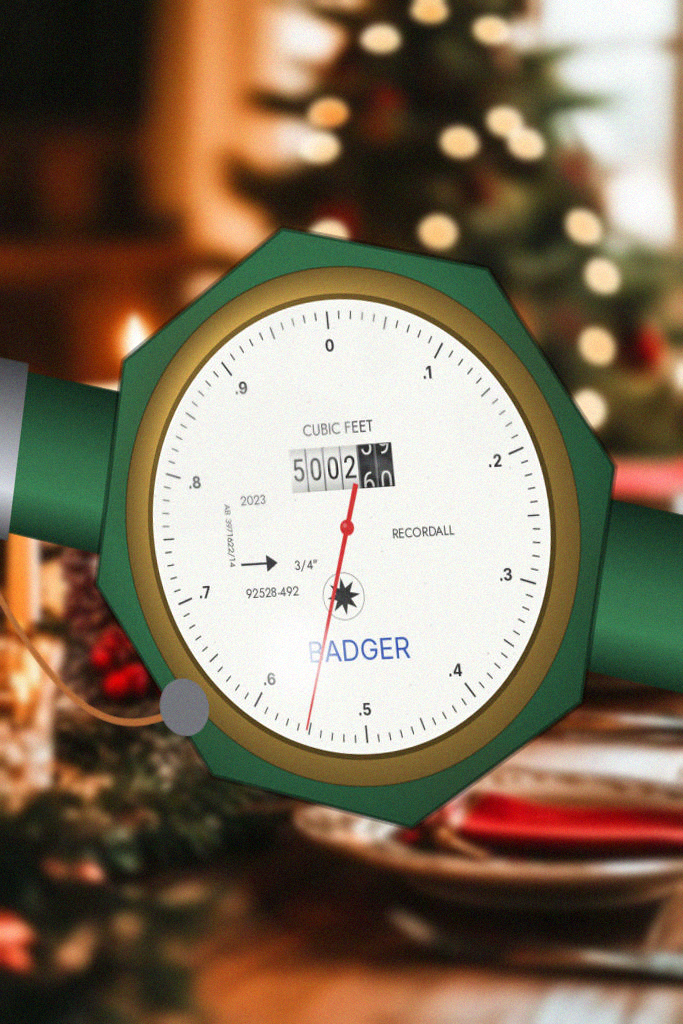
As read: **500259.55** ft³
